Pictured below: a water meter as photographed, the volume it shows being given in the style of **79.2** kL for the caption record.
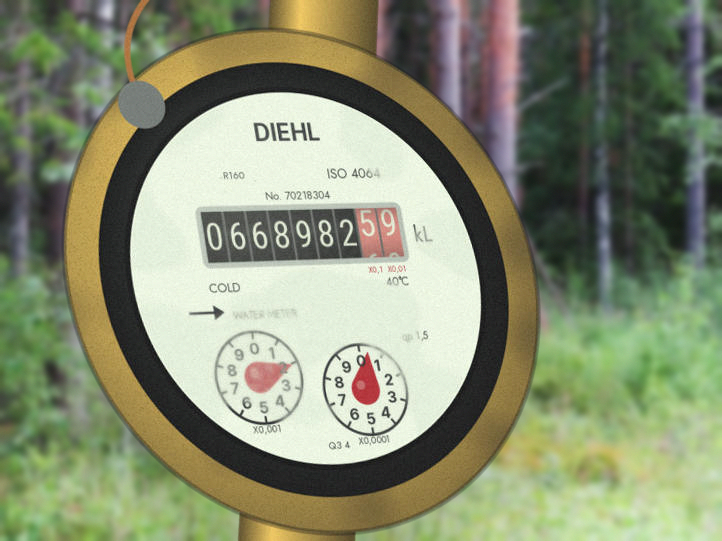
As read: **668982.5920** kL
